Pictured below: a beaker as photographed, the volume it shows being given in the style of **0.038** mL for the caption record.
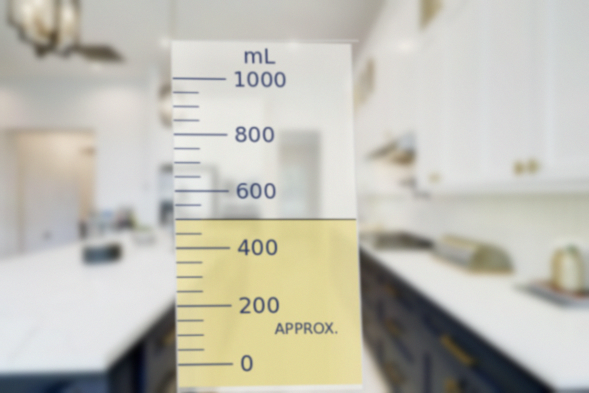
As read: **500** mL
